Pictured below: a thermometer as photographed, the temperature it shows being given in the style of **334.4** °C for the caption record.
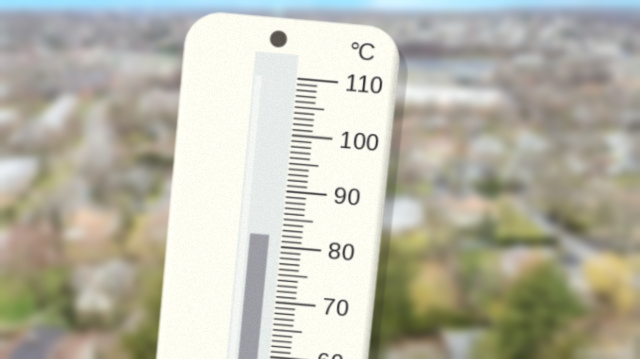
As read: **82** °C
